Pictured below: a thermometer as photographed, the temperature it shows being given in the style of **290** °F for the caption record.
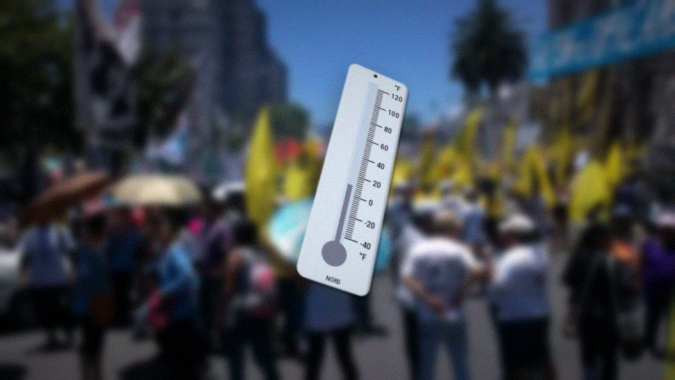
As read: **10** °F
